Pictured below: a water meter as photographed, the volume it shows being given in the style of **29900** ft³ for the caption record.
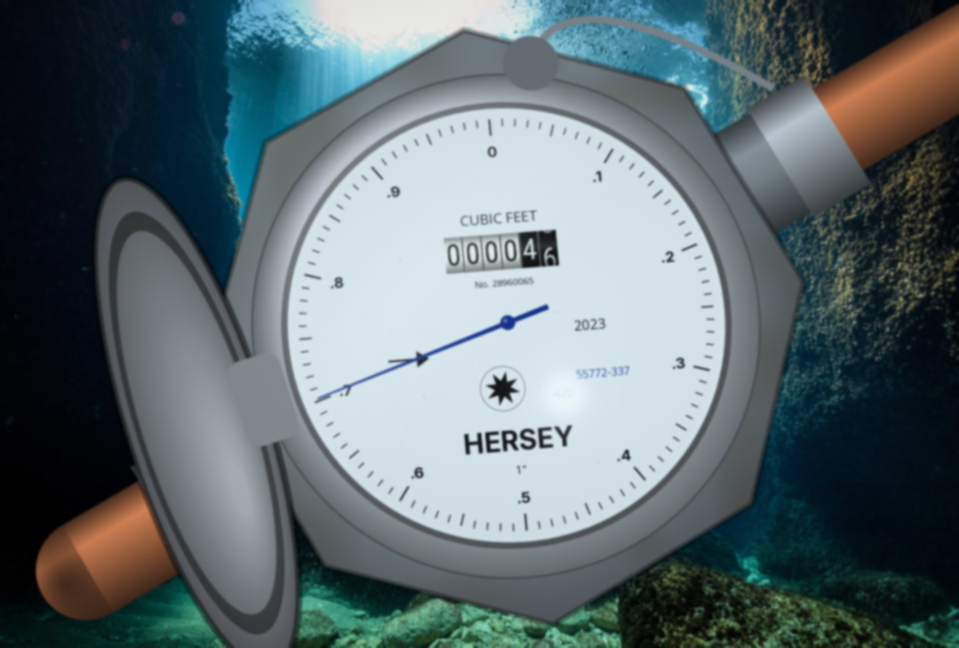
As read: **45.70** ft³
